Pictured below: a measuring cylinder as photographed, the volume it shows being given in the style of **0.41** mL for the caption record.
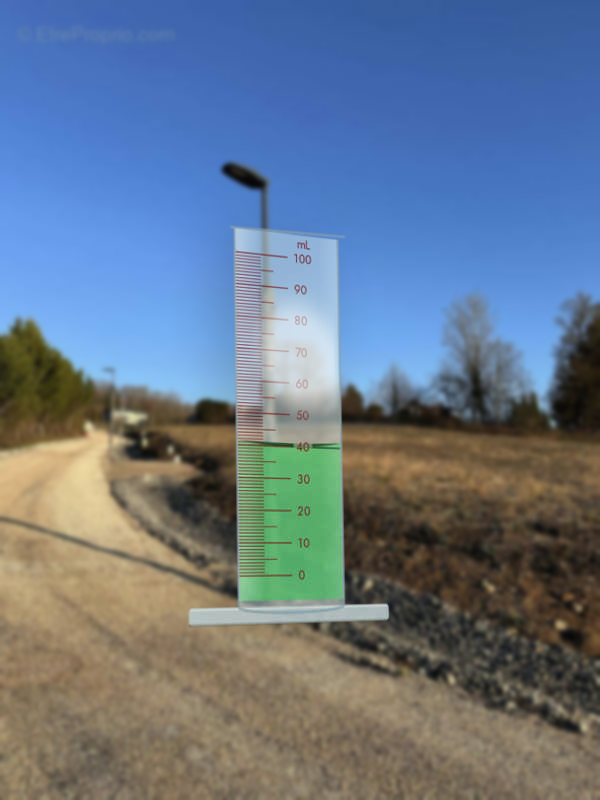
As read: **40** mL
